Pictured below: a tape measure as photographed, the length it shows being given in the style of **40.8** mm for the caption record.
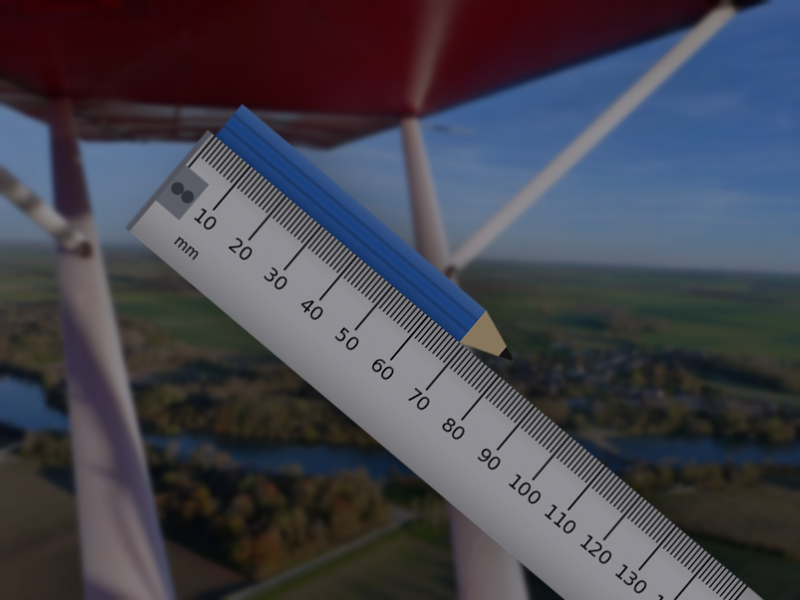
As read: **80** mm
